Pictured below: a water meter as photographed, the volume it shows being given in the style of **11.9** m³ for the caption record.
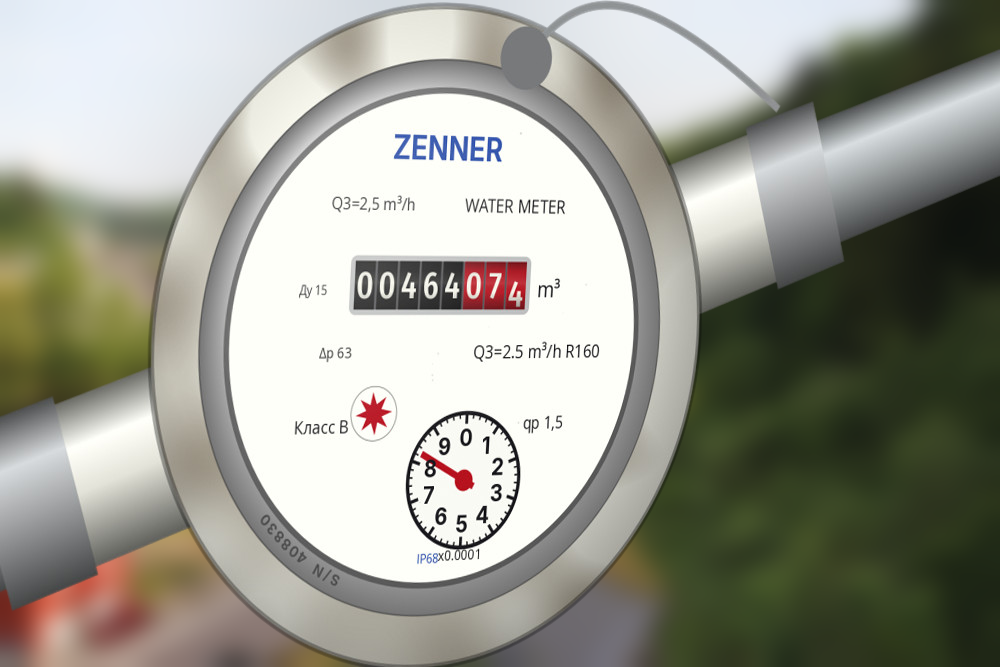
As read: **464.0738** m³
